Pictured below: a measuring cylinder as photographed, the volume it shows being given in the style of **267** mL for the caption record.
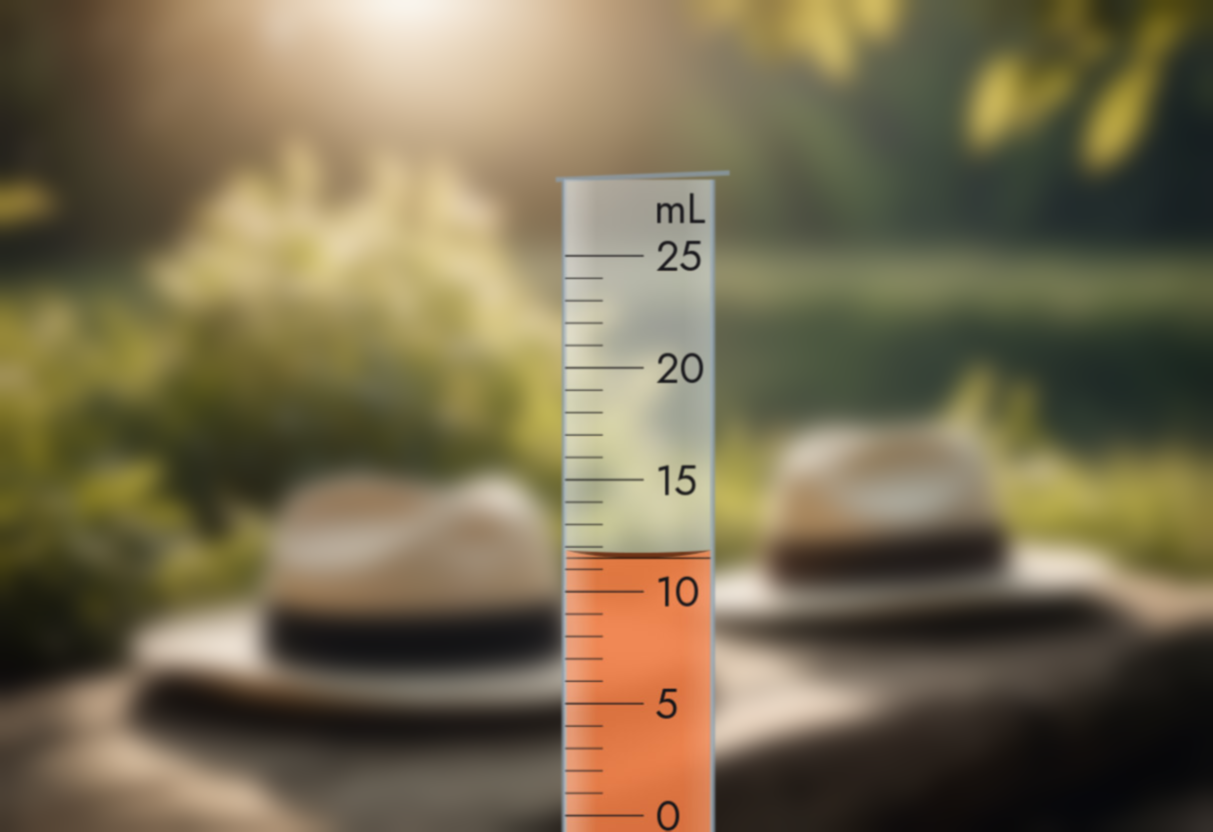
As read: **11.5** mL
